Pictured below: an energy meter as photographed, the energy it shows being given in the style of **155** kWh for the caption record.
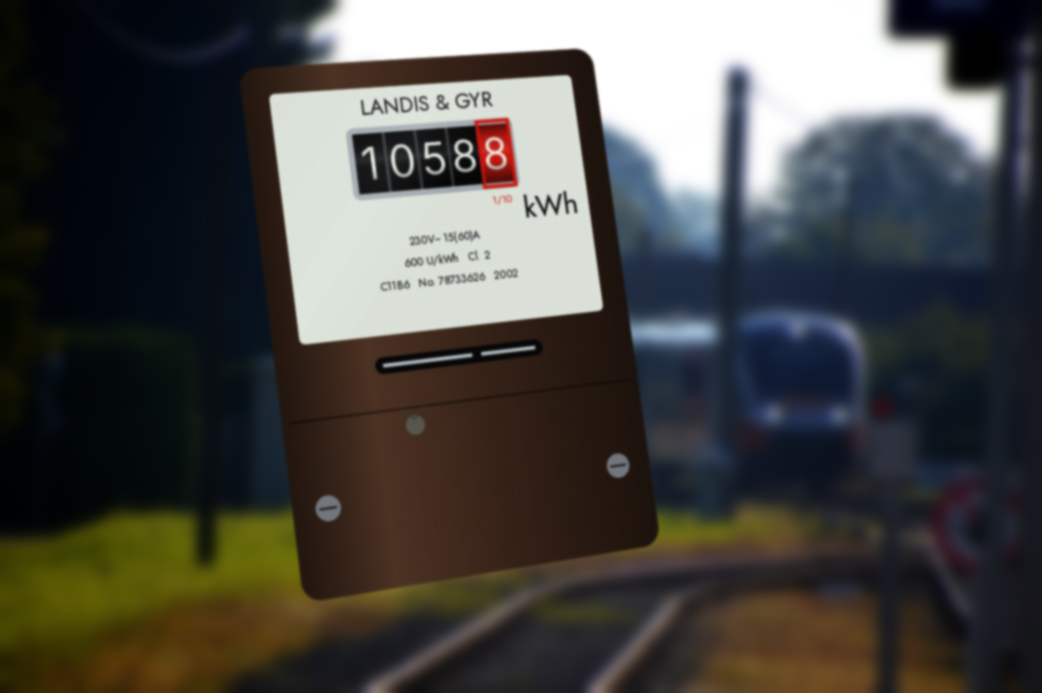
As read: **1058.8** kWh
